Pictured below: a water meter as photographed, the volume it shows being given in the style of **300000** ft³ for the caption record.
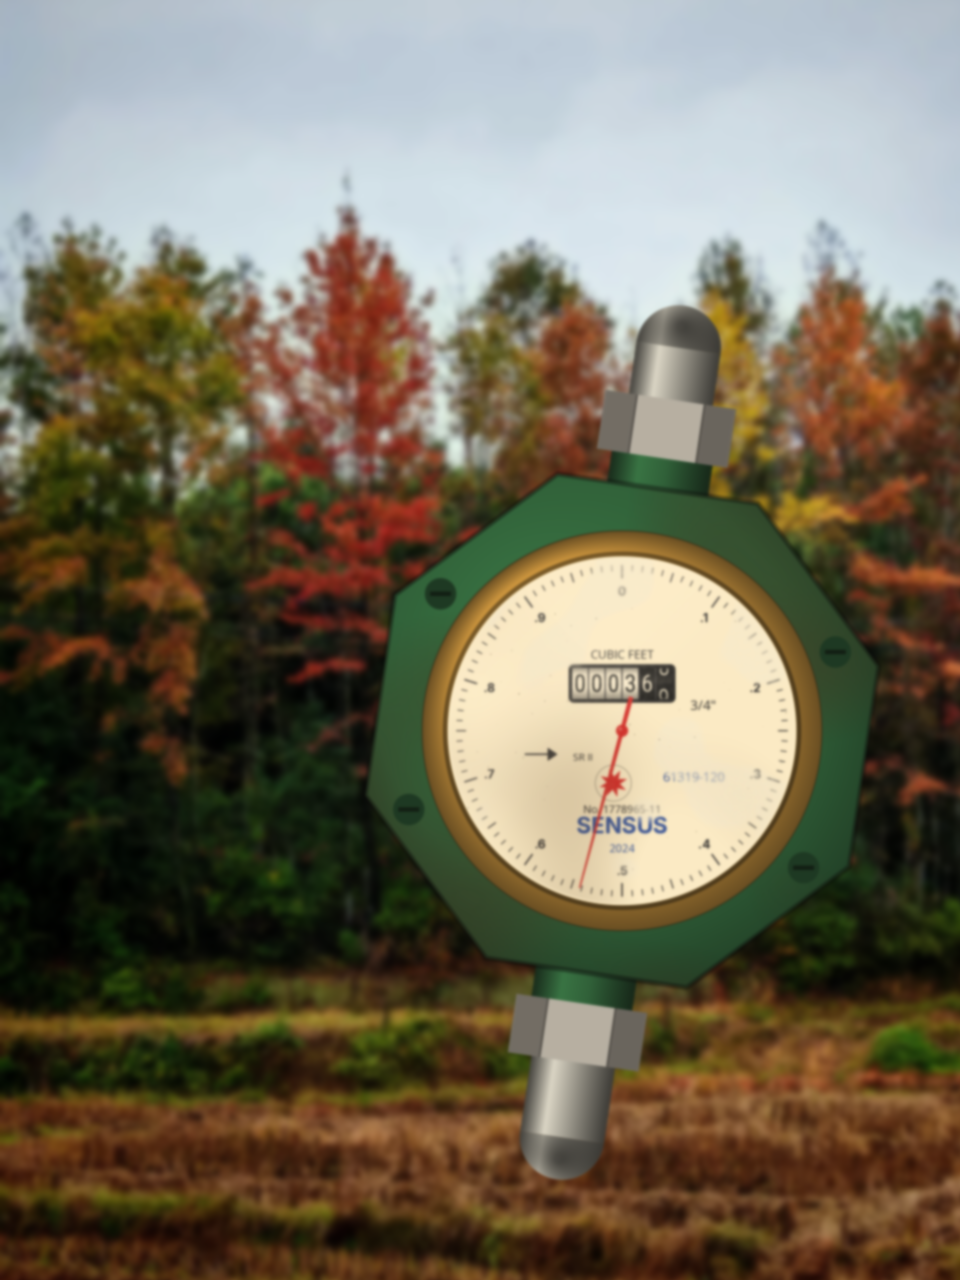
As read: **368.54** ft³
